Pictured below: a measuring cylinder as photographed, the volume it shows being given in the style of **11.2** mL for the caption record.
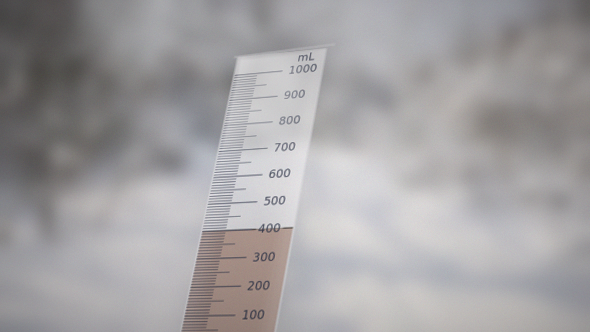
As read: **400** mL
